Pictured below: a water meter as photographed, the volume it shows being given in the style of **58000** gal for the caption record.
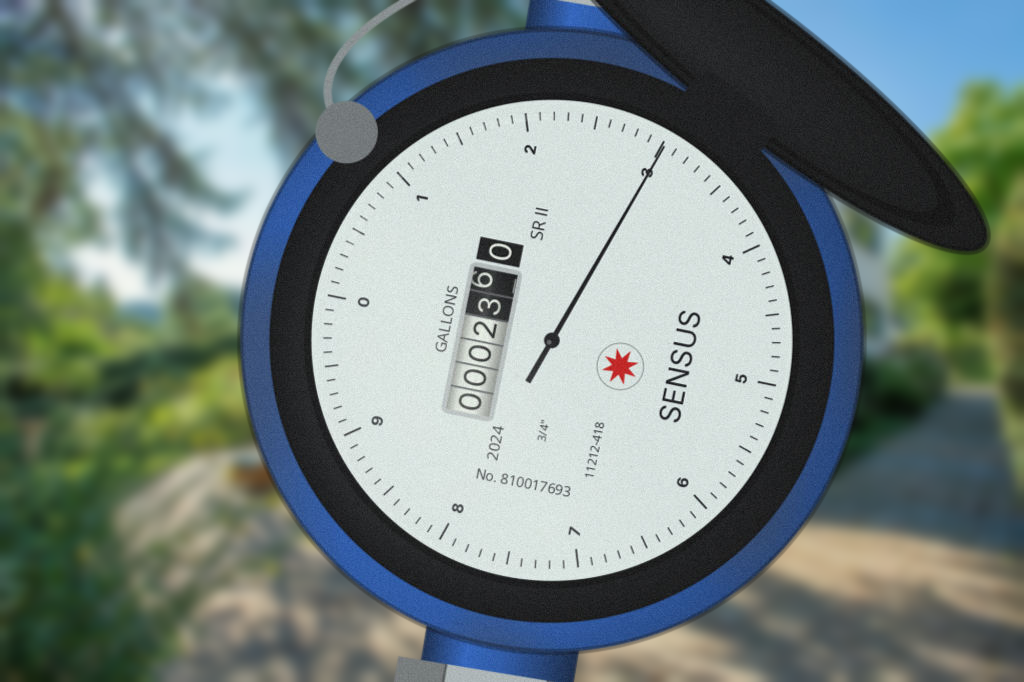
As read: **2363.0** gal
